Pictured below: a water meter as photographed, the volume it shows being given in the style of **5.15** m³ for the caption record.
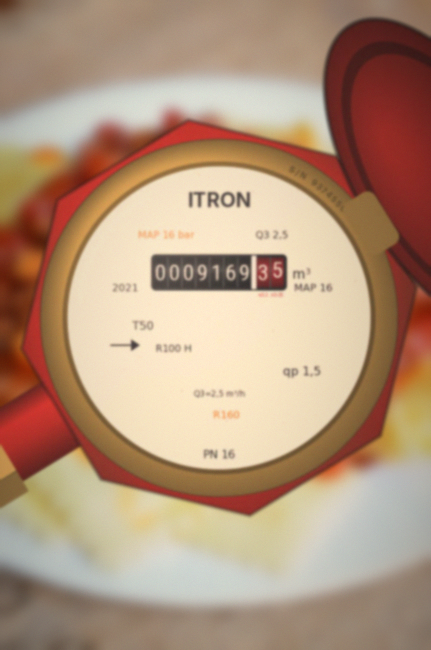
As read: **9169.35** m³
